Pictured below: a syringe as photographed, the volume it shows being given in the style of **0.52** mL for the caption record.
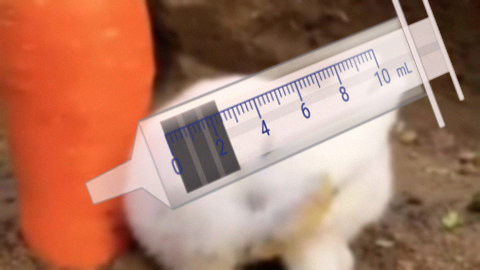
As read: **0** mL
